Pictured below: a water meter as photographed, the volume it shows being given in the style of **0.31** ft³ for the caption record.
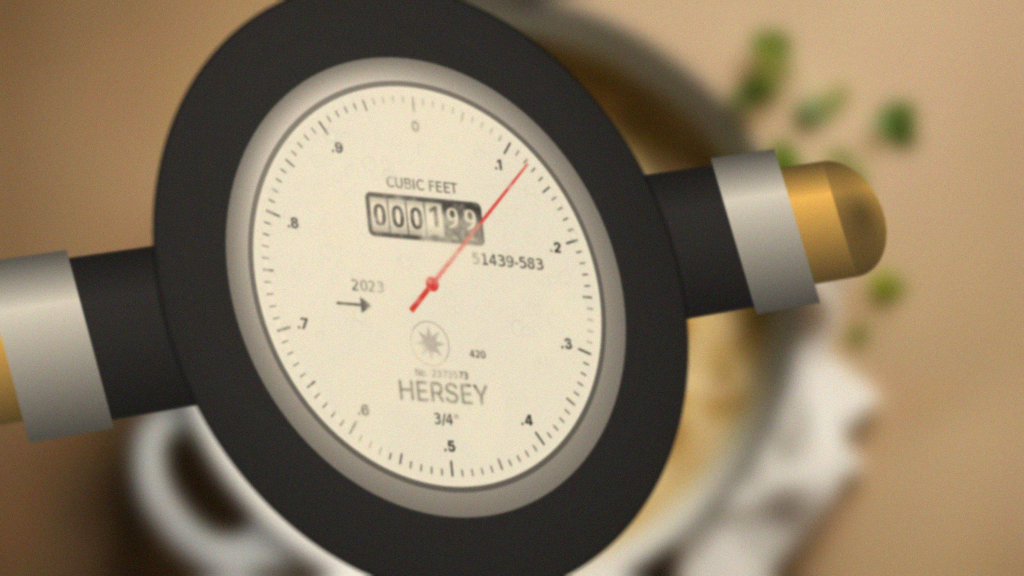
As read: **199.12** ft³
